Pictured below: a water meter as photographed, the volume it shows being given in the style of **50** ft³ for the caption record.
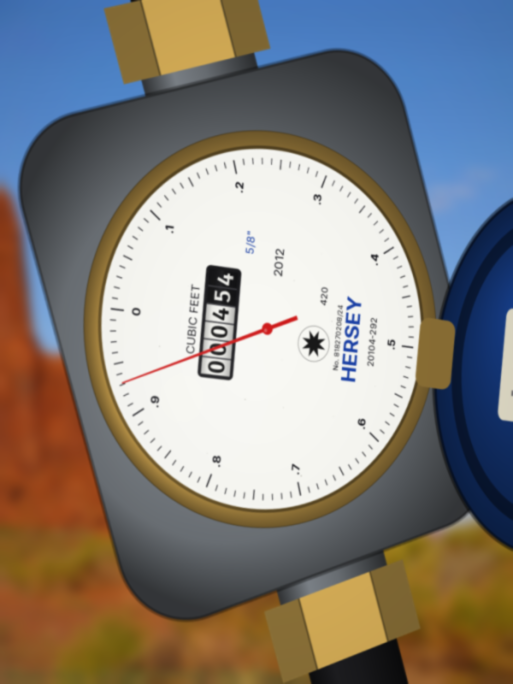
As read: **453.93** ft³
